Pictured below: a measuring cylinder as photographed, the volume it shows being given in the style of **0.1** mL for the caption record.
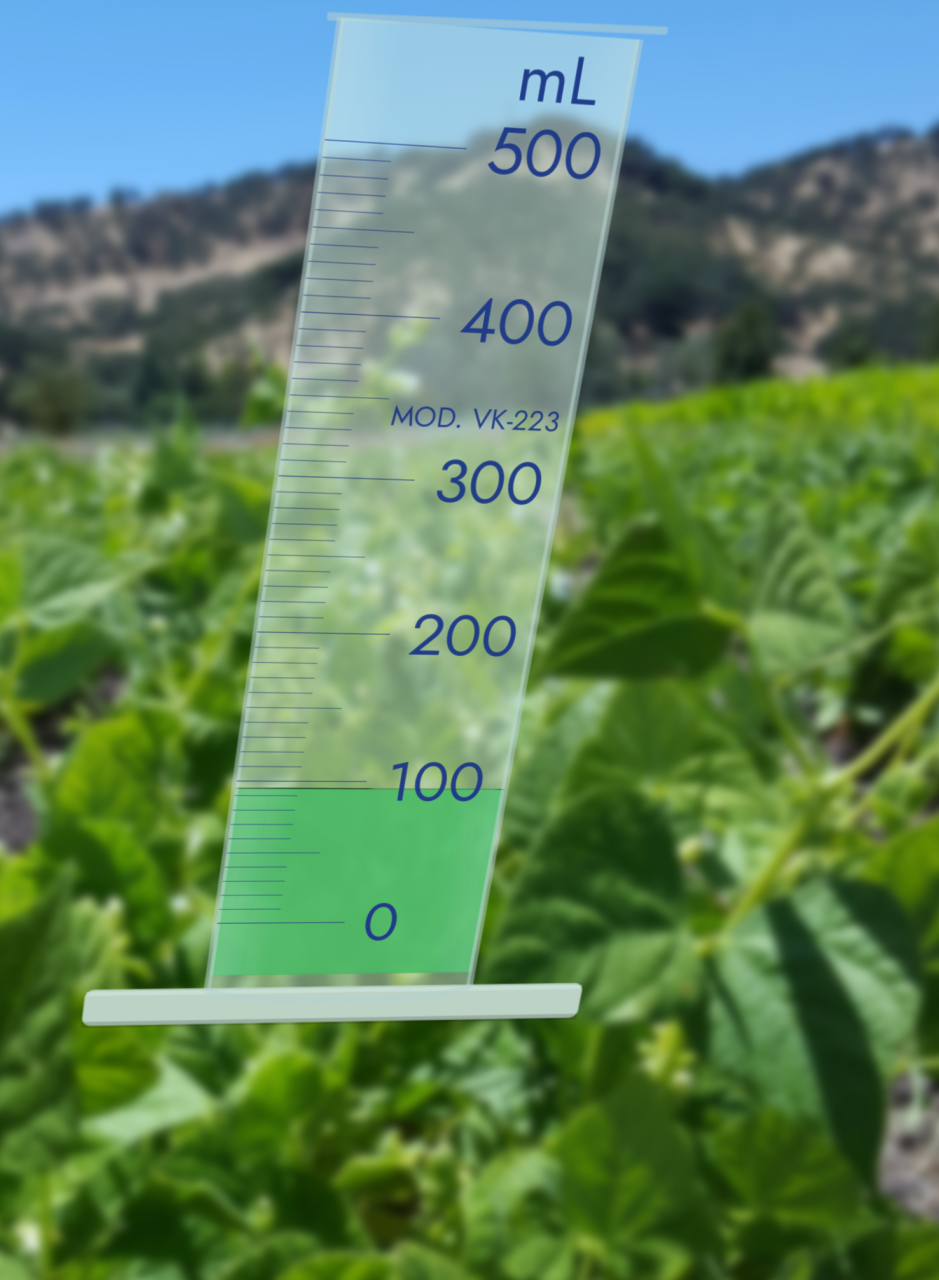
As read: **95** mL
